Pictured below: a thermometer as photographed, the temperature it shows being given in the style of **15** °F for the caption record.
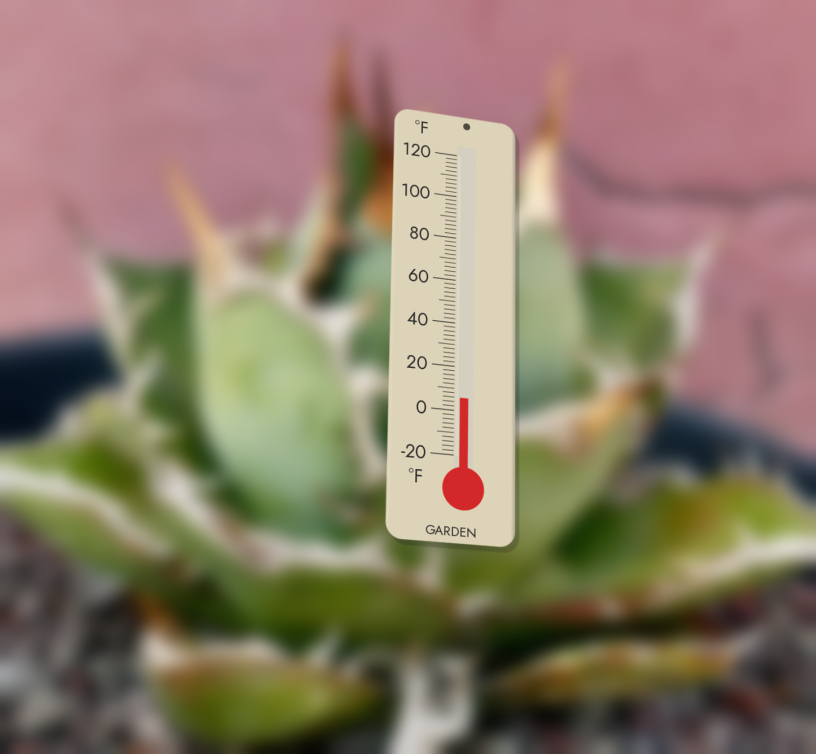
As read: **6** °F
